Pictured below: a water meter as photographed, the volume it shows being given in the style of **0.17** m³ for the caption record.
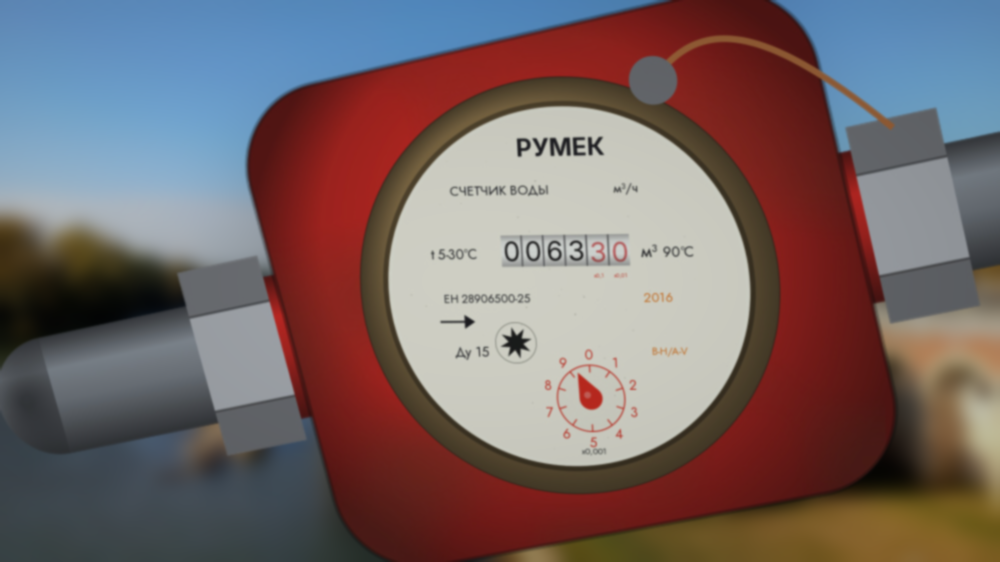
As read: **63.299** m³
